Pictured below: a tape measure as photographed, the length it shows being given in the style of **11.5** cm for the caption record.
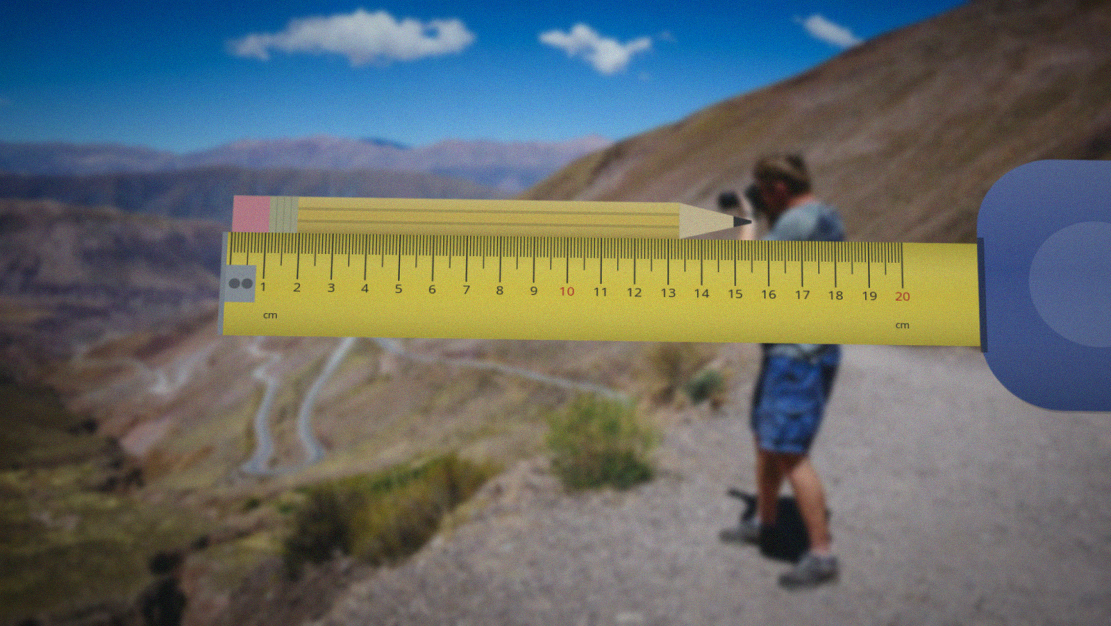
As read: **15.5** cm
